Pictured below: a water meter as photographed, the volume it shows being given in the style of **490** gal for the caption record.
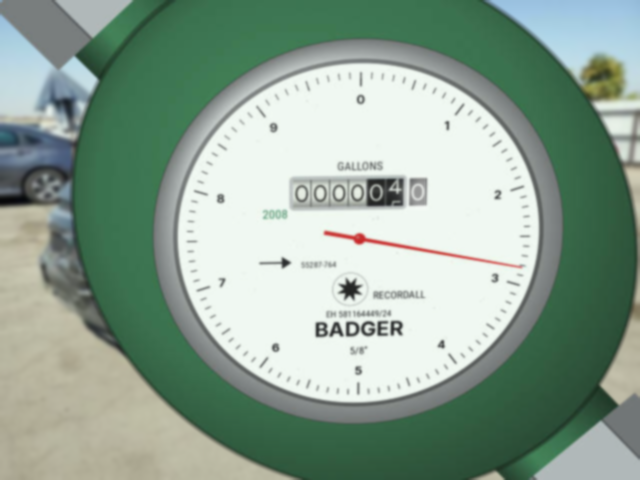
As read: **42.8** gal
